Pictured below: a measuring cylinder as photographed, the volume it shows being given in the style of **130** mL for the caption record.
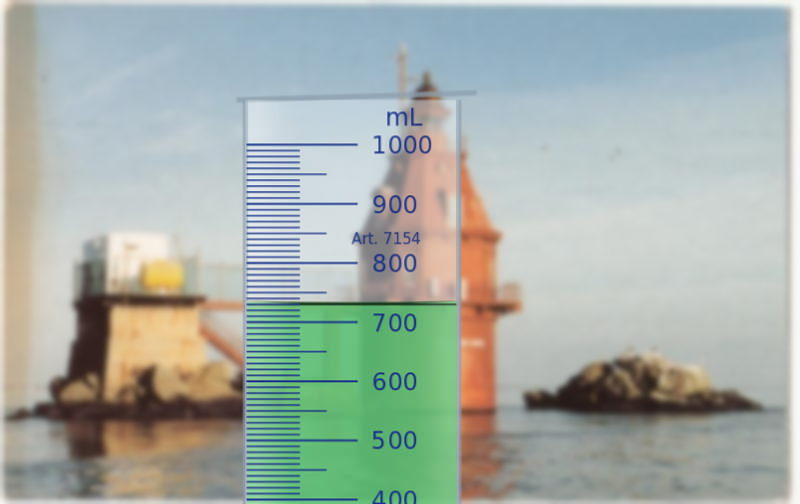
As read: **730** mL
